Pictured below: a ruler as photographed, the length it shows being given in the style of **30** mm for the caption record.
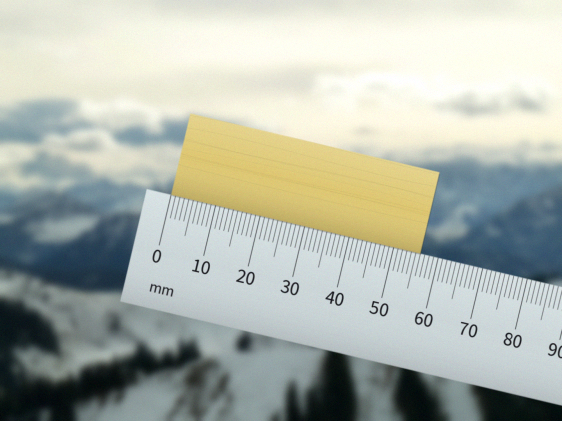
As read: **56** mm
